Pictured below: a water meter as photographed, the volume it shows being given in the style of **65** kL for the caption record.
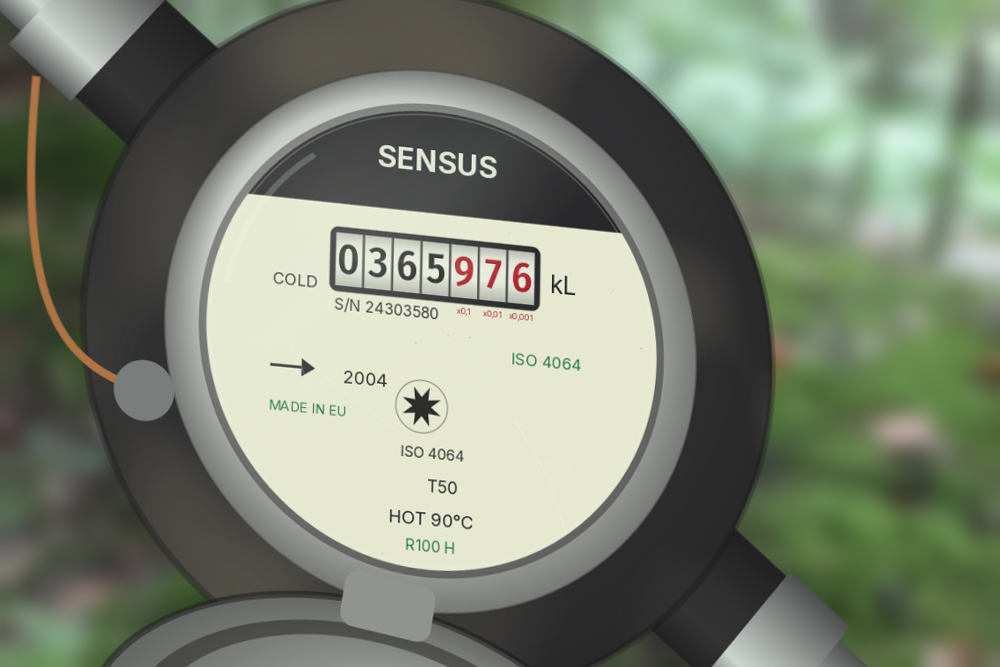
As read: **365.976** kL
